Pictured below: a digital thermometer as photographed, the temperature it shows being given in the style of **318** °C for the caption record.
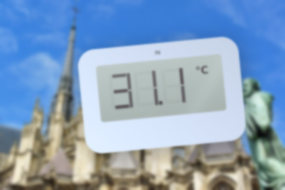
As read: **31.1** °C
